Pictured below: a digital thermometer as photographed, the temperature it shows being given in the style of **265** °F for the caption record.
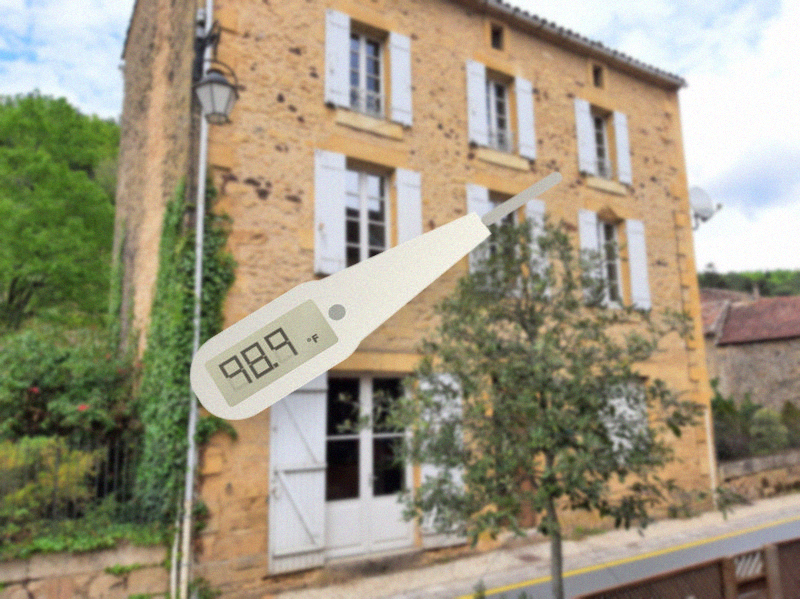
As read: **98.9** °F
